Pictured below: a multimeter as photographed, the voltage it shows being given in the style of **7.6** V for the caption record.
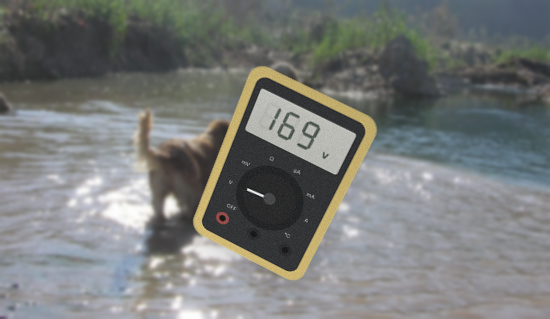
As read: **169** V
